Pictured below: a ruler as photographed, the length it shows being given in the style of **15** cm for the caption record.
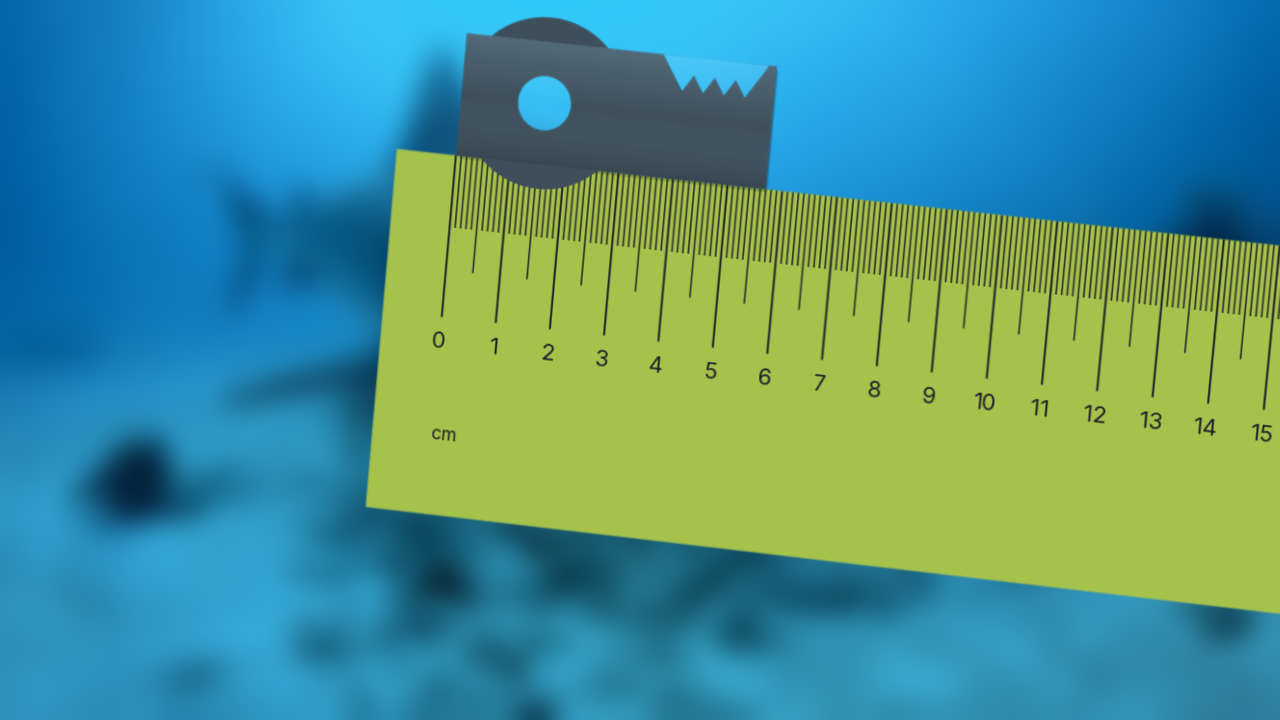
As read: **5.7** cm
